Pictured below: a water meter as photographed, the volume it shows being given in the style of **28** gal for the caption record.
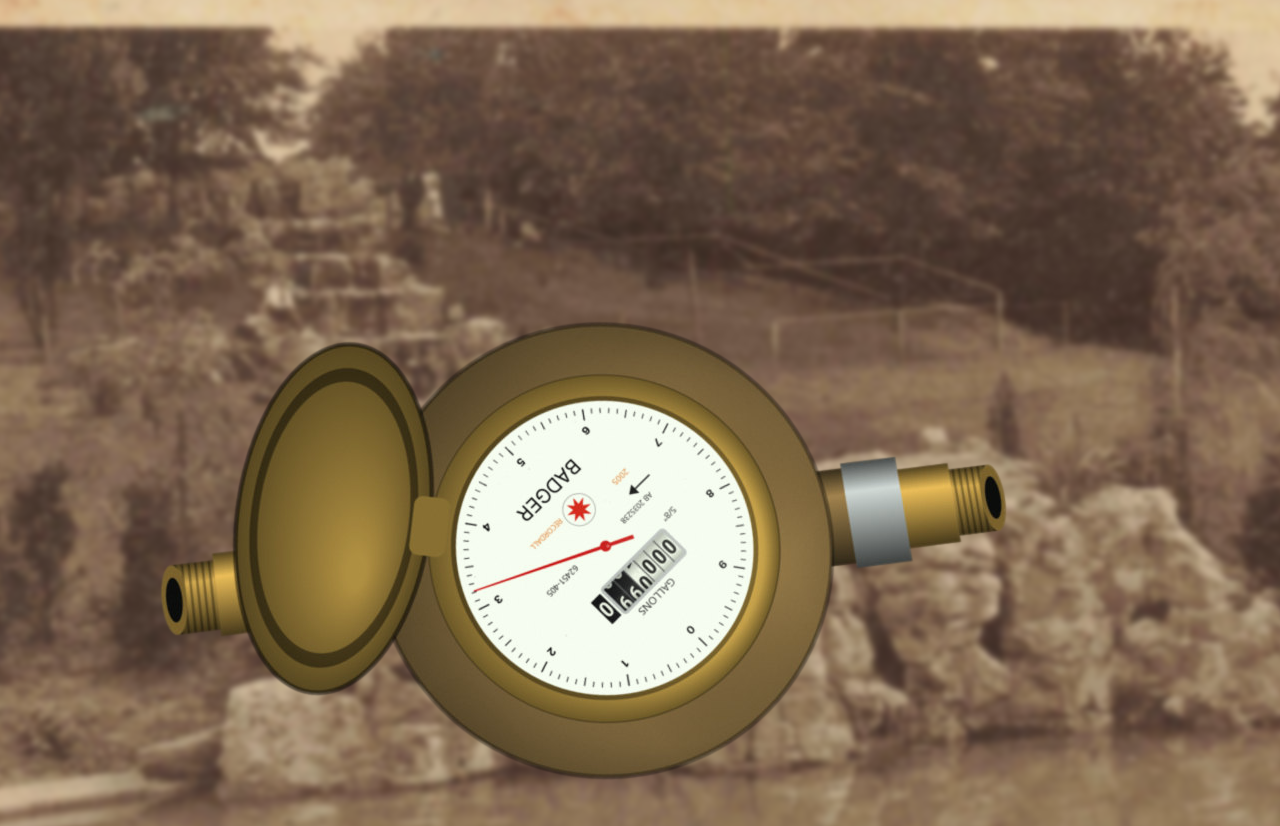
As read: **993.2** gal
